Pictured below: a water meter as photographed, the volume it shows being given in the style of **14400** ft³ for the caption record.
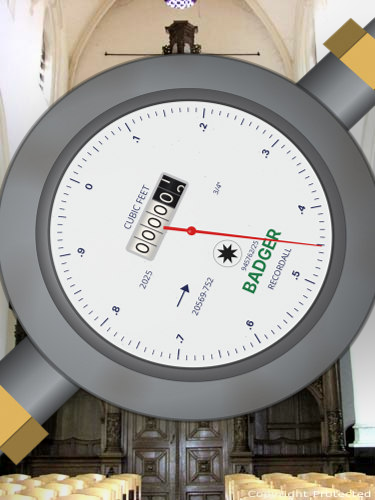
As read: **1.45** ft³
